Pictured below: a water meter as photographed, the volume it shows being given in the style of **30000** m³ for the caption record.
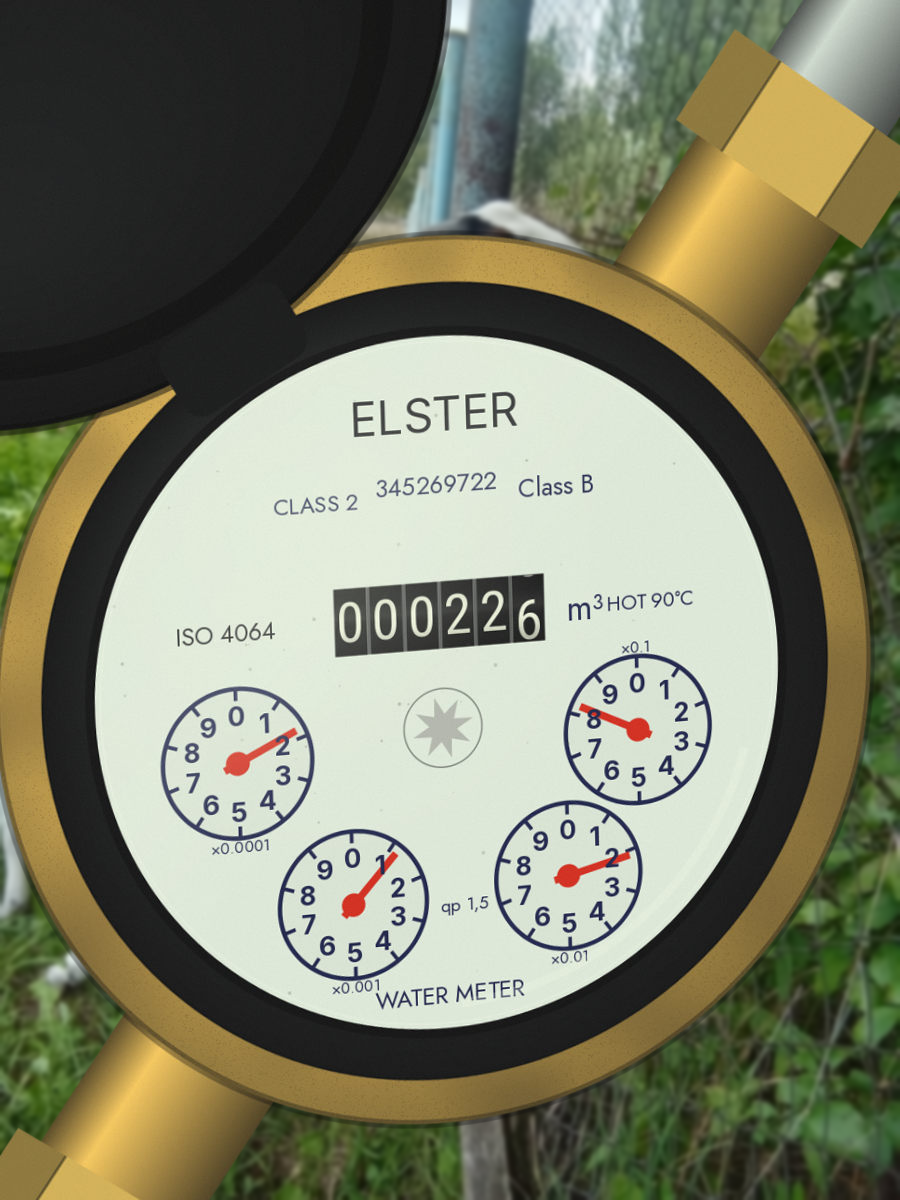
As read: **225.8211** m³
